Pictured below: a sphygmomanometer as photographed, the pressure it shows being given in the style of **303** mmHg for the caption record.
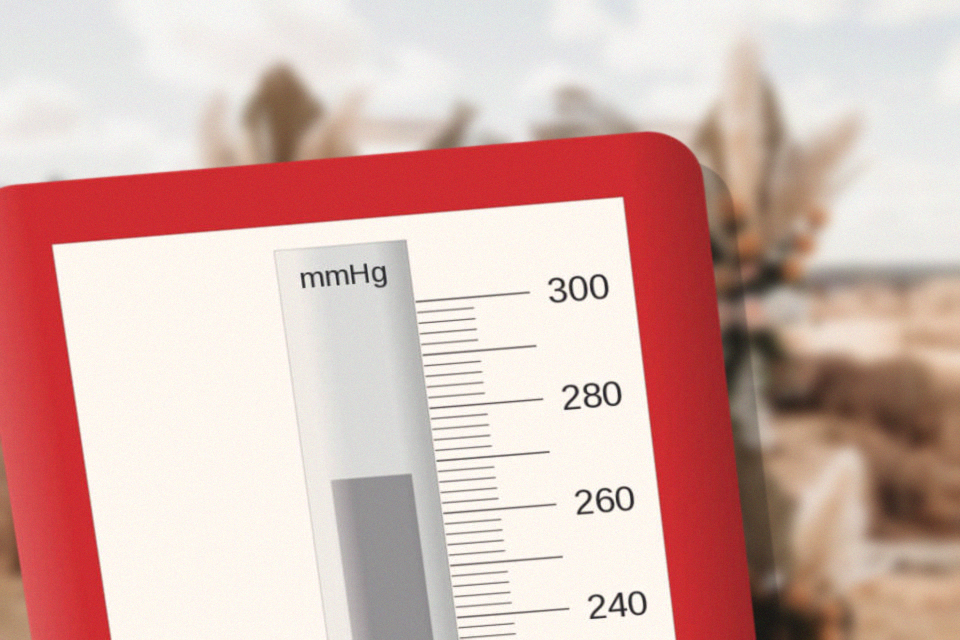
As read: **268** mmHg
